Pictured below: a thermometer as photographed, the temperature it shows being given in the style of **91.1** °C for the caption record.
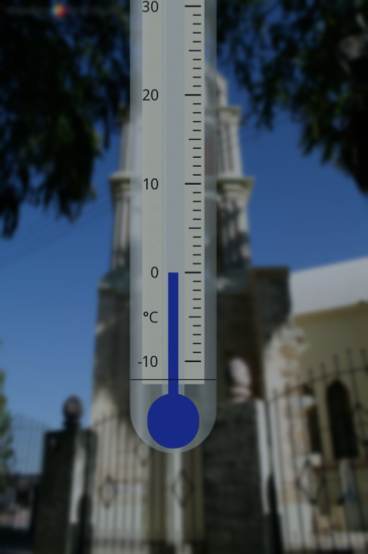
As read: **0** °C
